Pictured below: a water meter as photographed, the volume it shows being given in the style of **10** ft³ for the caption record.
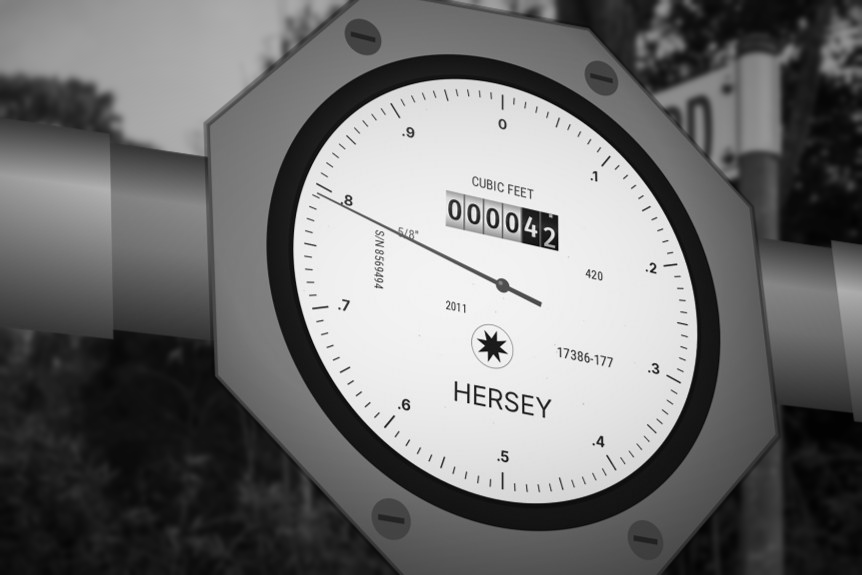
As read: **41.79** ft³
